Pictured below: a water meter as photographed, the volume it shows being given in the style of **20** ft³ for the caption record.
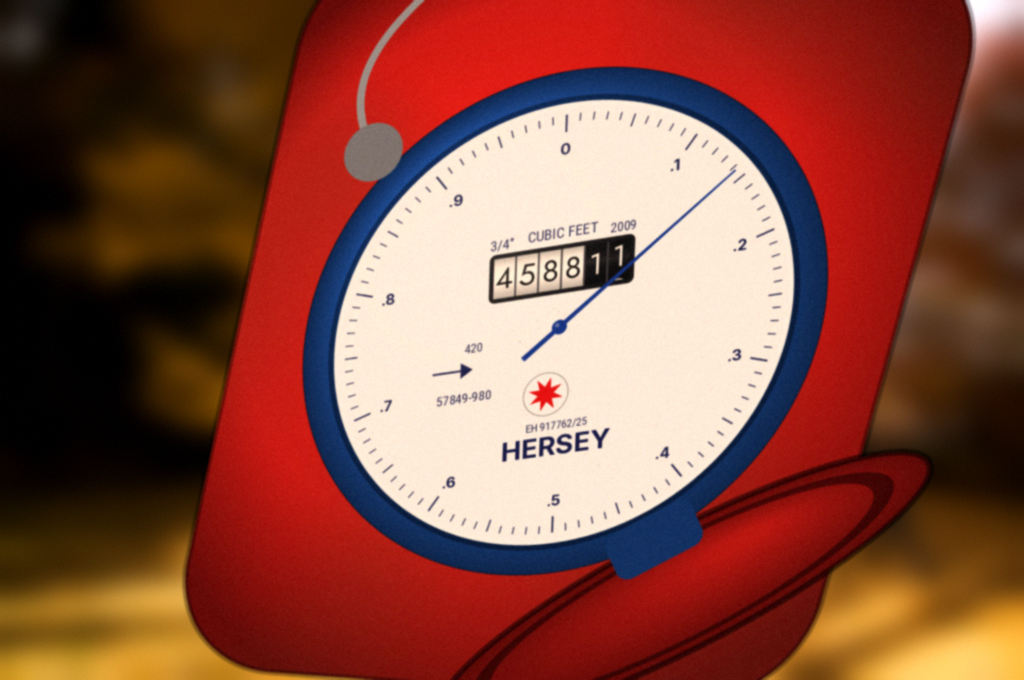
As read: **458811.14** ft³
